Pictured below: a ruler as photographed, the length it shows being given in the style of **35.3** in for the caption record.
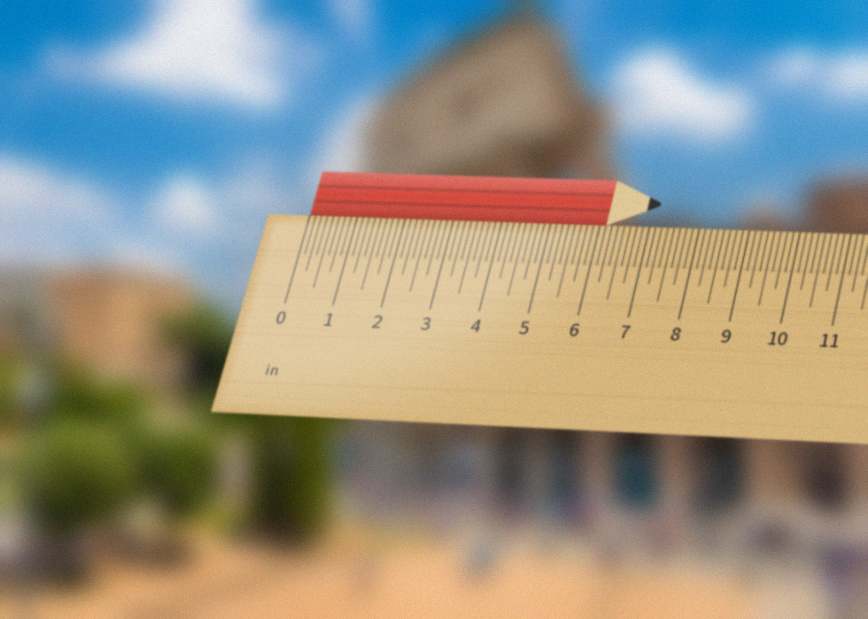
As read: **7.125** in
